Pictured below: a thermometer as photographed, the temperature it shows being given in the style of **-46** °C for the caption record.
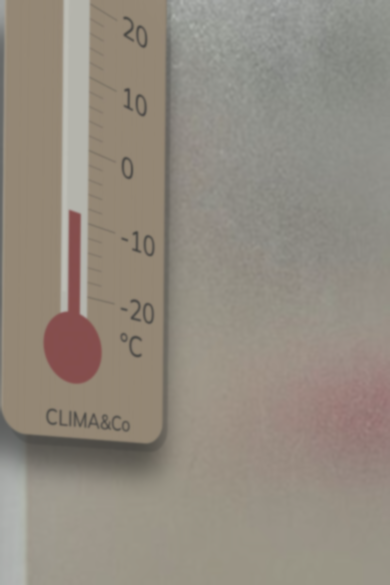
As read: **-9** °C
